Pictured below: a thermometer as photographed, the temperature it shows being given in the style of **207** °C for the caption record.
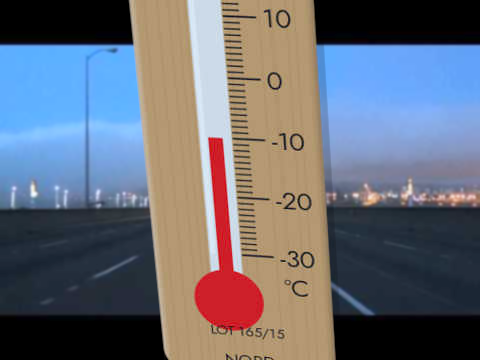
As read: **-10** °C
